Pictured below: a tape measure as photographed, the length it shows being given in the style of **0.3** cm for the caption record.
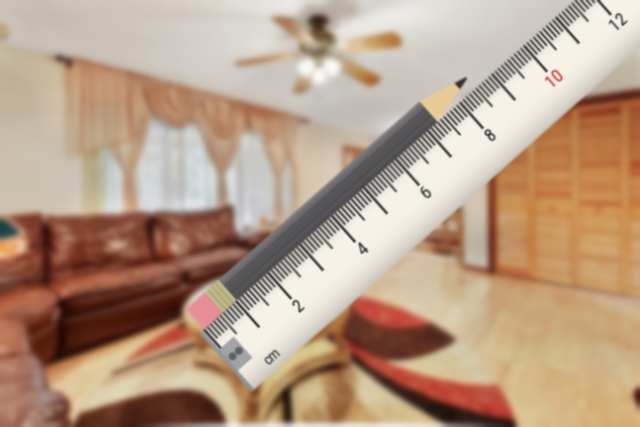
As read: **8.5** cm
